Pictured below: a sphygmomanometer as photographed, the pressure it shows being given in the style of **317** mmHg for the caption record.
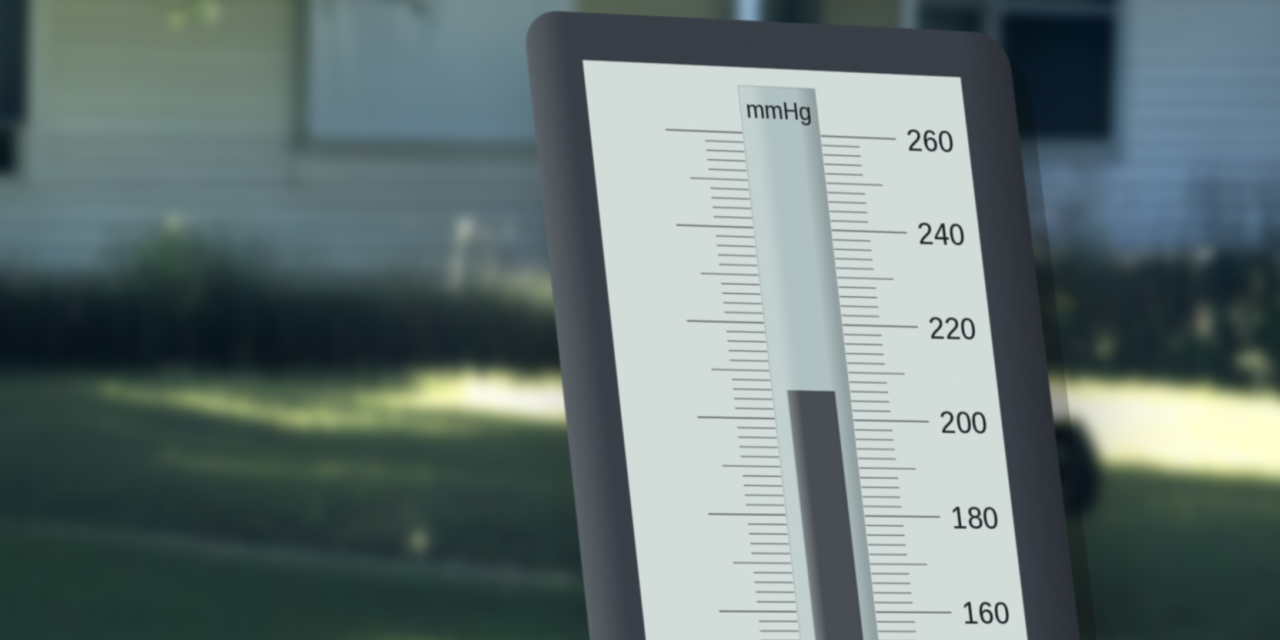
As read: **206** mmHg
